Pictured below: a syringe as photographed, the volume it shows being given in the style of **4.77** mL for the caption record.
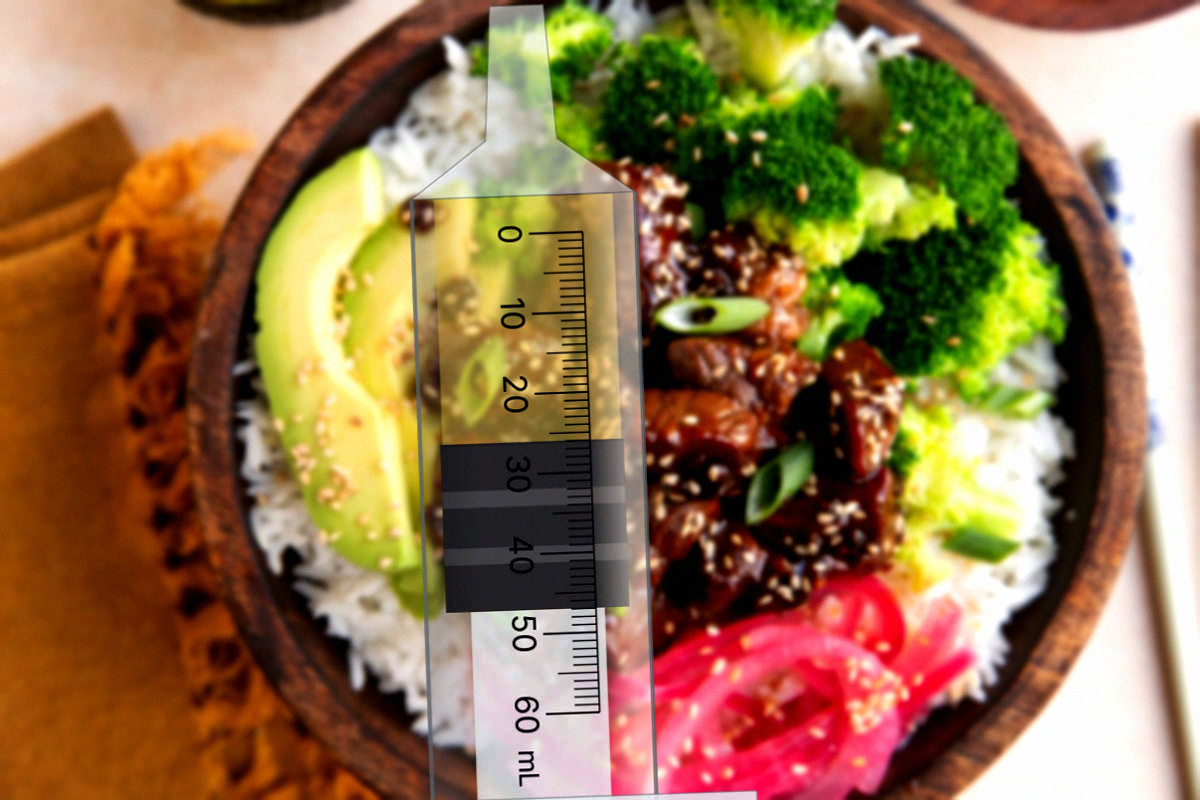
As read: **26** mL
